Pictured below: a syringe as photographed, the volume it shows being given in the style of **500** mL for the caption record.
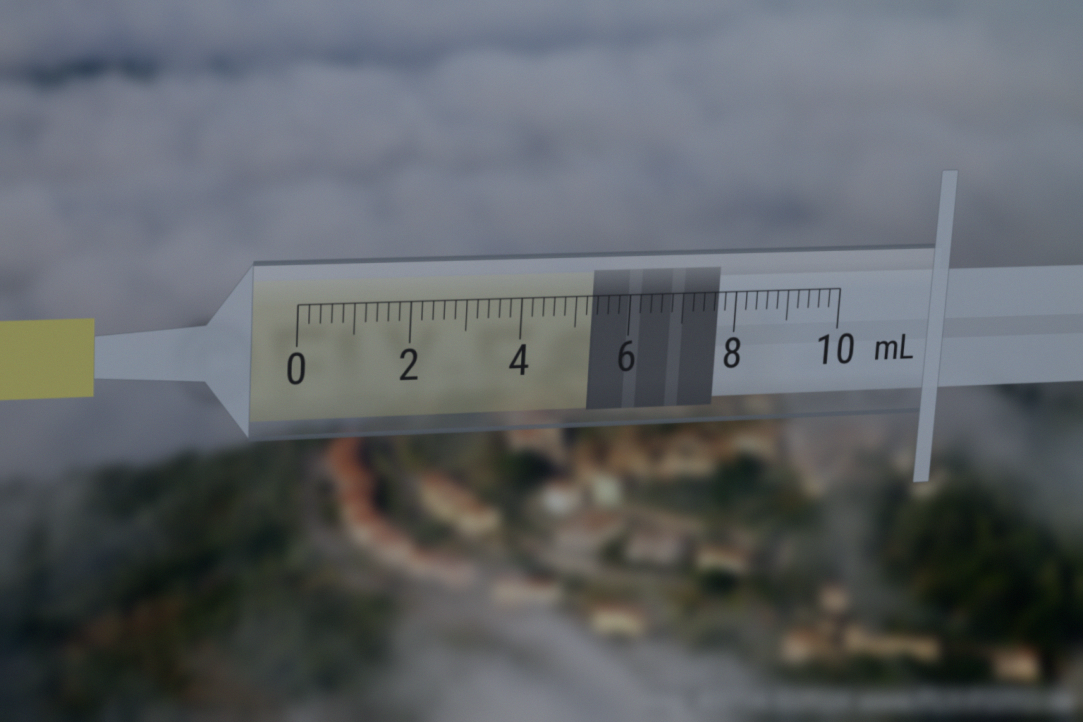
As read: **5.3** mL
